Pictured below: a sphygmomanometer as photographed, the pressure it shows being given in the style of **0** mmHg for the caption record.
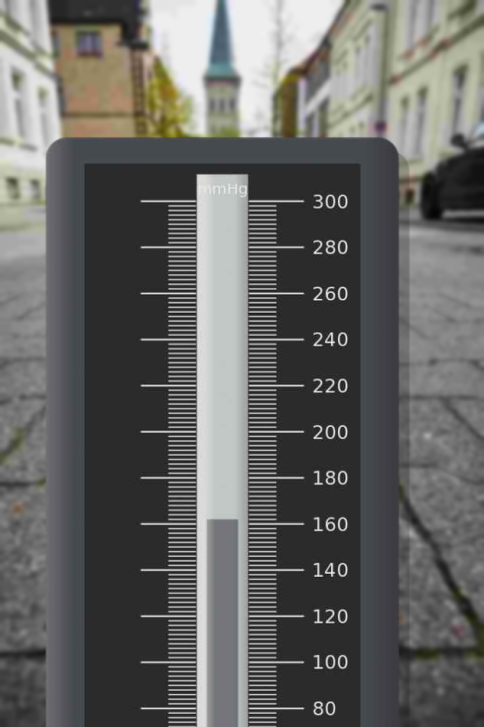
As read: **162** mmHg
